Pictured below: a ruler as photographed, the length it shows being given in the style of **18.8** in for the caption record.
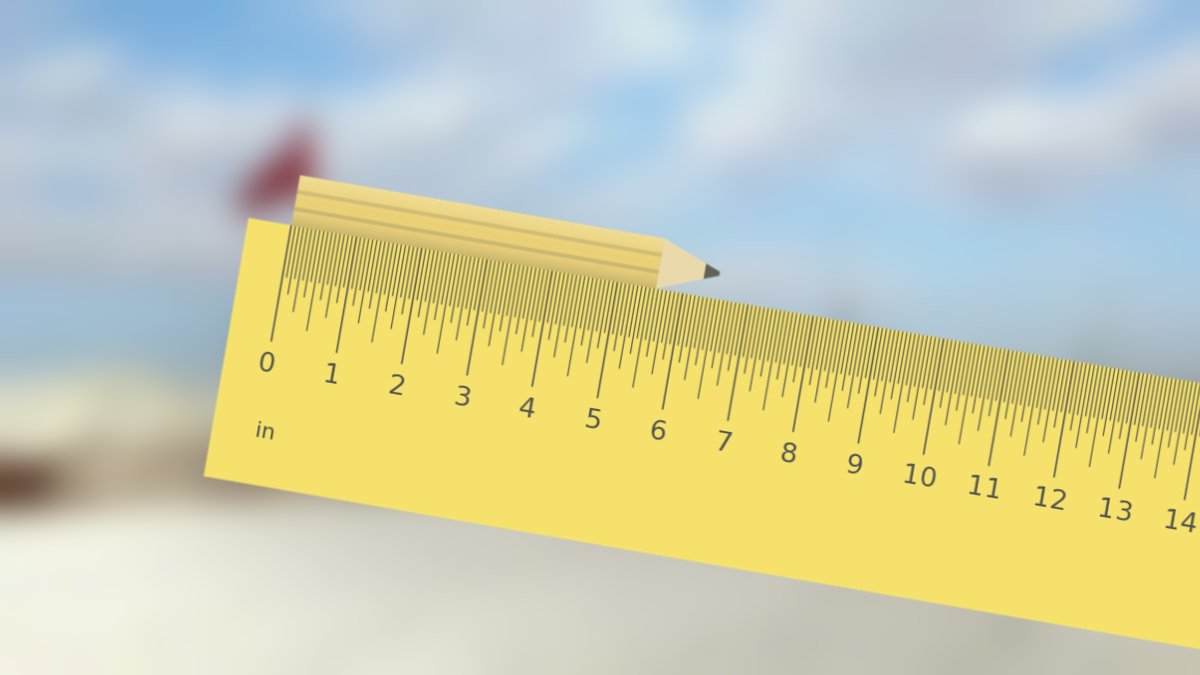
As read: **6.5** in
